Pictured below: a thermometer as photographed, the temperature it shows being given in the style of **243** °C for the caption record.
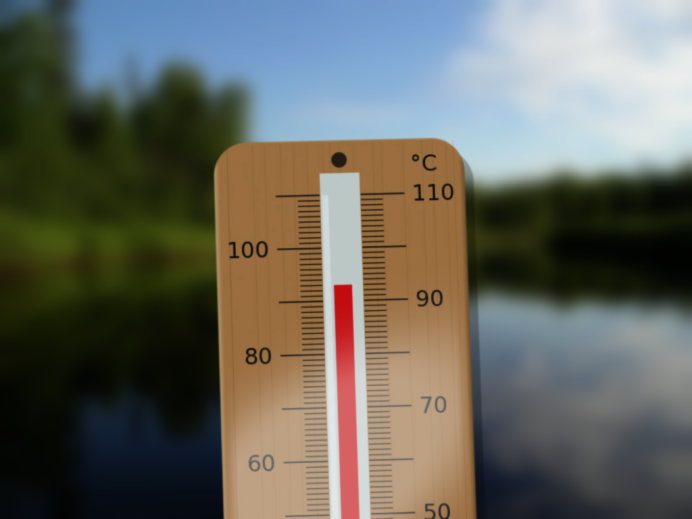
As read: **93** °C
